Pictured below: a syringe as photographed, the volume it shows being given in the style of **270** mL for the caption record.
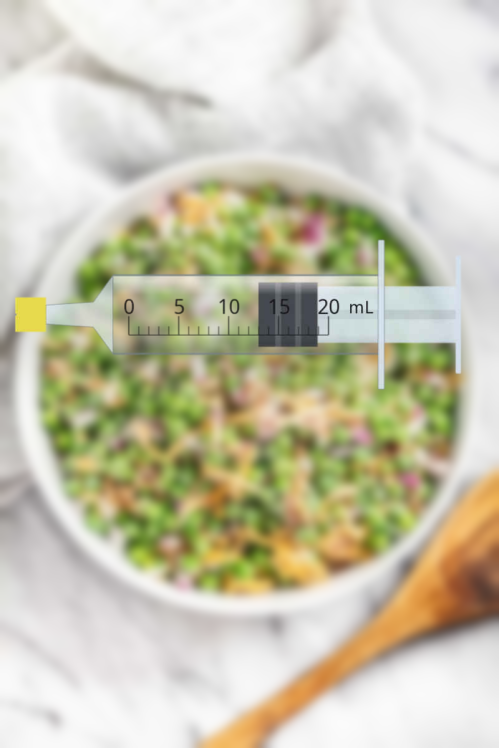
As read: **13** mL
